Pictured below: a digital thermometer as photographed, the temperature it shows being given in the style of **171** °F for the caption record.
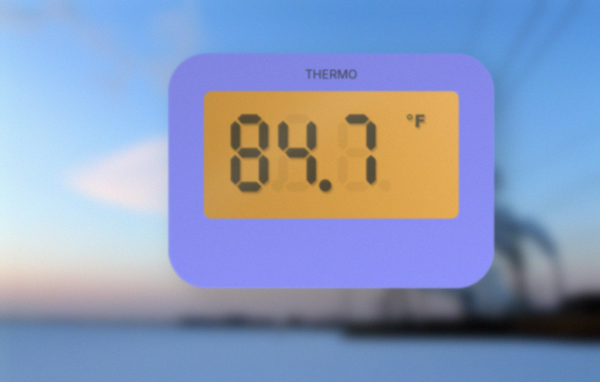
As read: **84.7** °F
